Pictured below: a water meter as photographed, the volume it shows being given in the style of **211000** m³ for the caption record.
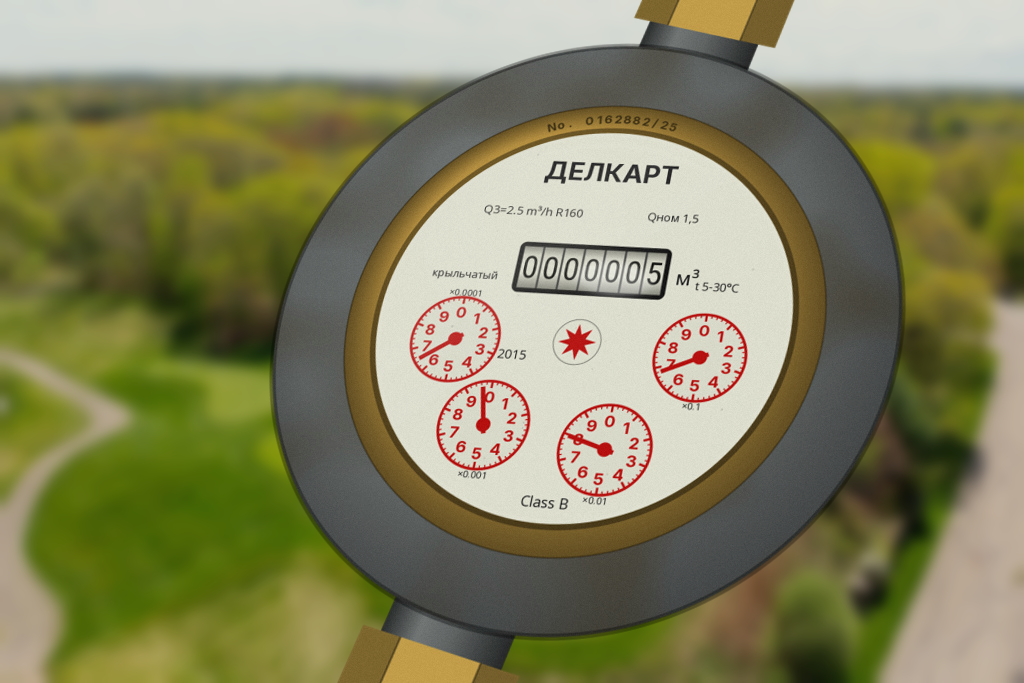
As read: **5.6796** m³
